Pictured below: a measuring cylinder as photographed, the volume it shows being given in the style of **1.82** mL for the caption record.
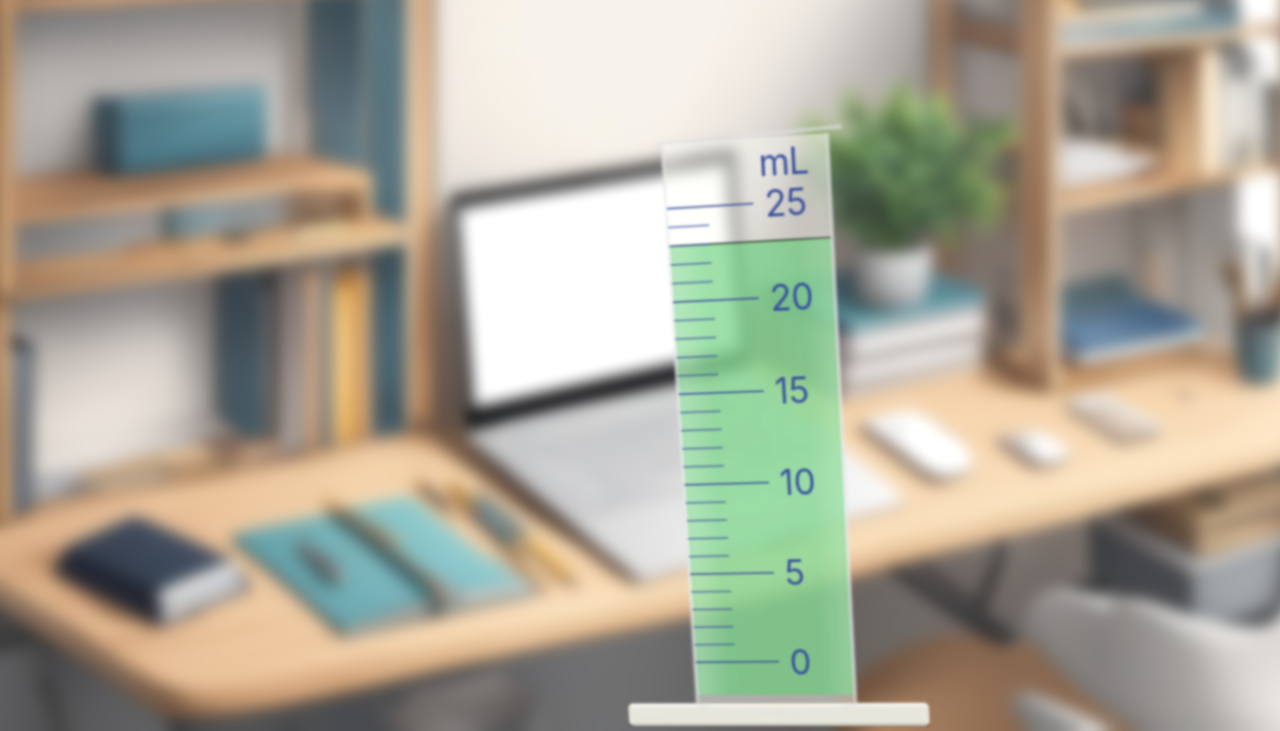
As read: **23** mL
